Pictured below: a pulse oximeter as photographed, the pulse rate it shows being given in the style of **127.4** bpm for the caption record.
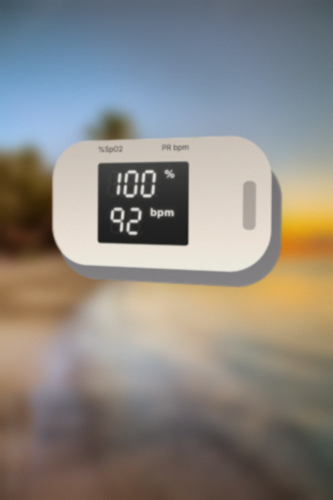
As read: **92** bpm
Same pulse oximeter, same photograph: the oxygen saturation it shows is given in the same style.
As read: **100** %
